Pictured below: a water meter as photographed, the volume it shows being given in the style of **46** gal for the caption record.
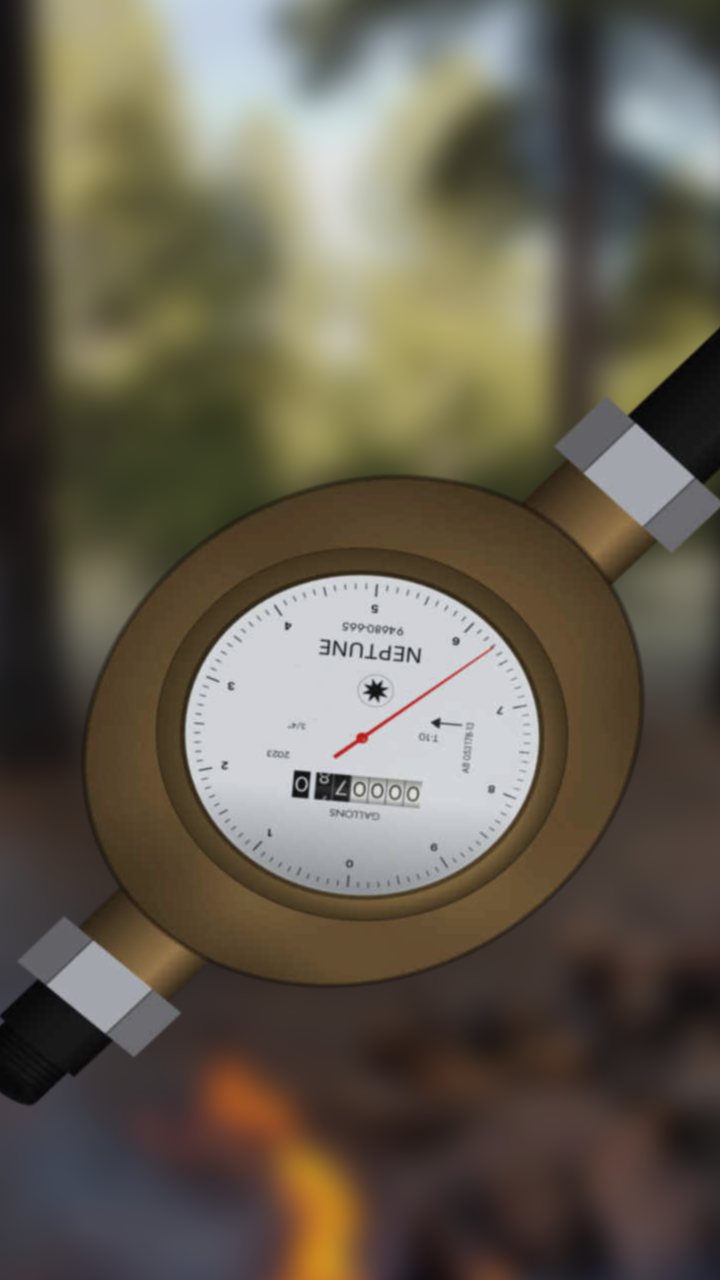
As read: **776.3** gal
